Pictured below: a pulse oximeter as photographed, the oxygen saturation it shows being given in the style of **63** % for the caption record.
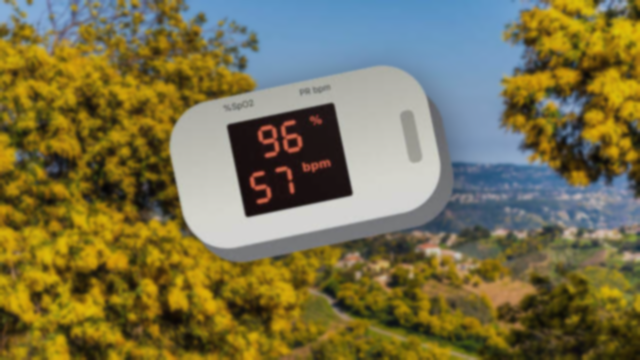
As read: **96** %
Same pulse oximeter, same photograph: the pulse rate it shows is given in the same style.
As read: **57** bpm
